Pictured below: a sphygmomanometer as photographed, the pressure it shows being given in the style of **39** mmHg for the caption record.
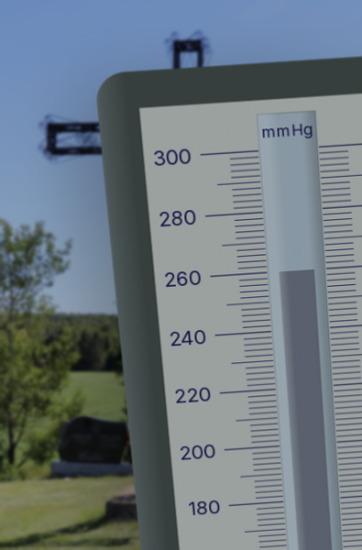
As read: **260** mmHg
